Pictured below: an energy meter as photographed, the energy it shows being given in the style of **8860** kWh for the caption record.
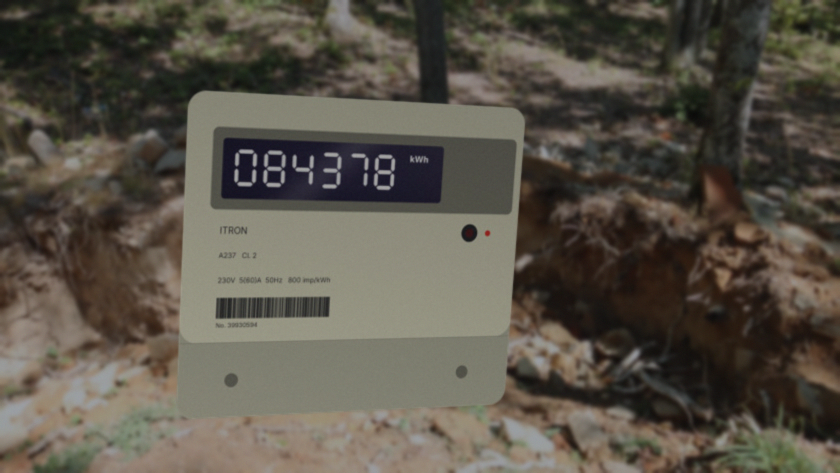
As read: **84378** kWh
